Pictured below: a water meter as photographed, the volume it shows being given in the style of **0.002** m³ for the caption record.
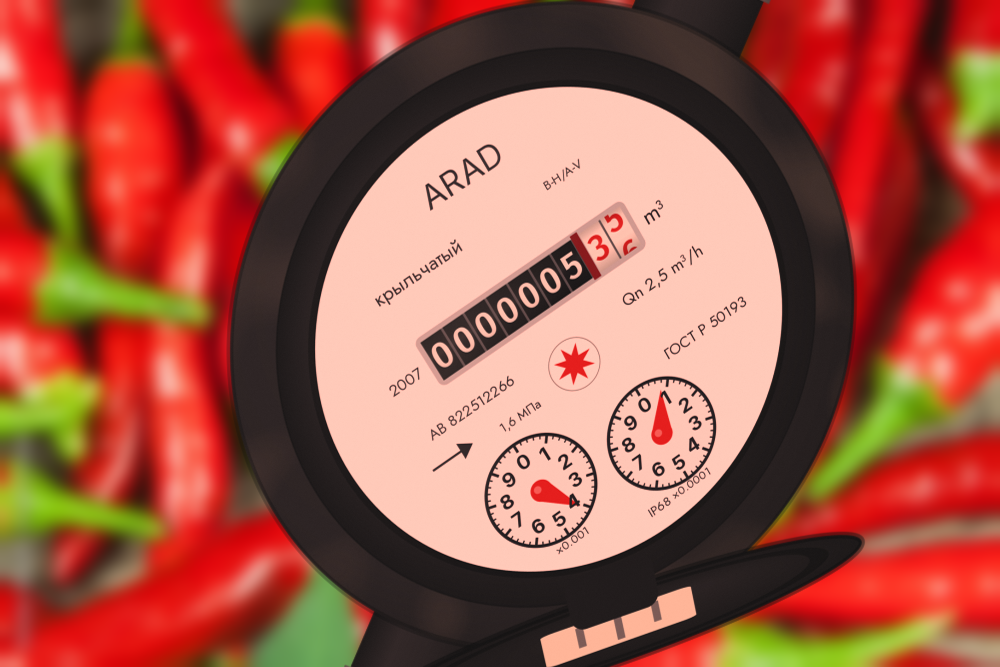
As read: **5.3540** m³
